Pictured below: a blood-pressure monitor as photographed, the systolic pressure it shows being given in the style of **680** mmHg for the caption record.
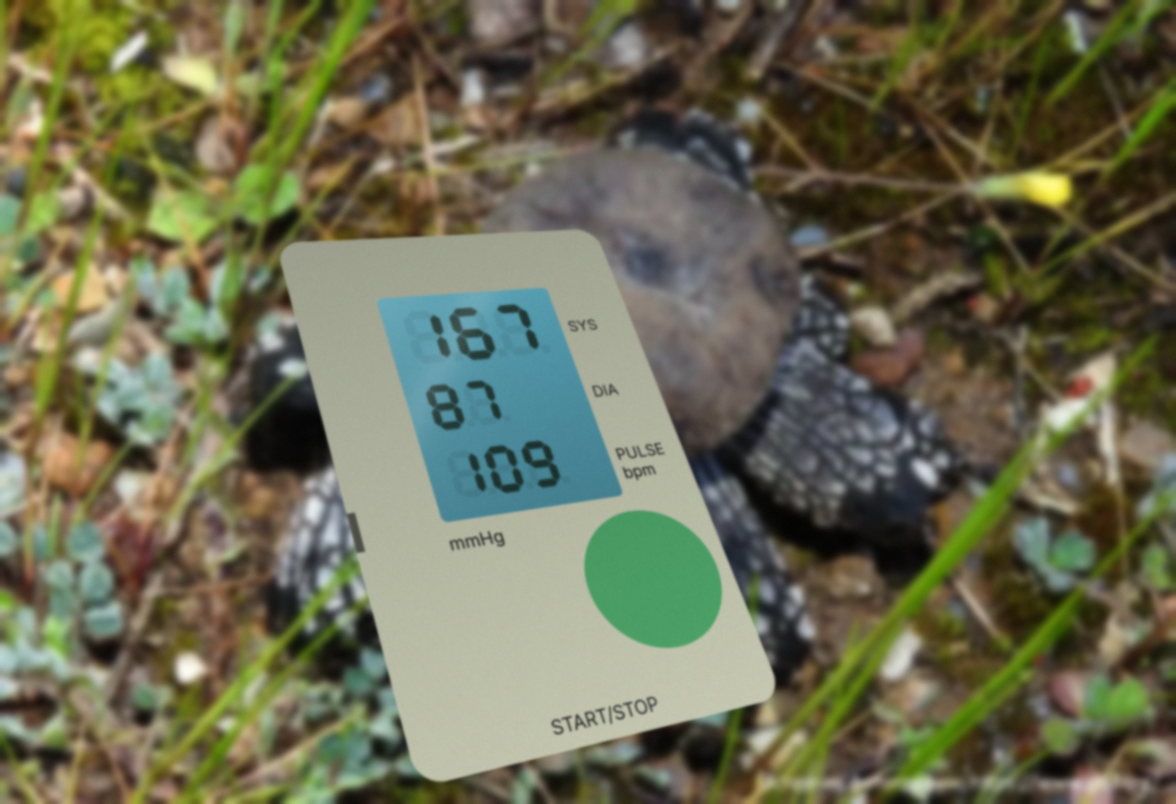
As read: **167** mmHg
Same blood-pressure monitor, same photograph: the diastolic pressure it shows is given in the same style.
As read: **87** mmHg
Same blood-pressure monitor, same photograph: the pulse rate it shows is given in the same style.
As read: **109** bpm
